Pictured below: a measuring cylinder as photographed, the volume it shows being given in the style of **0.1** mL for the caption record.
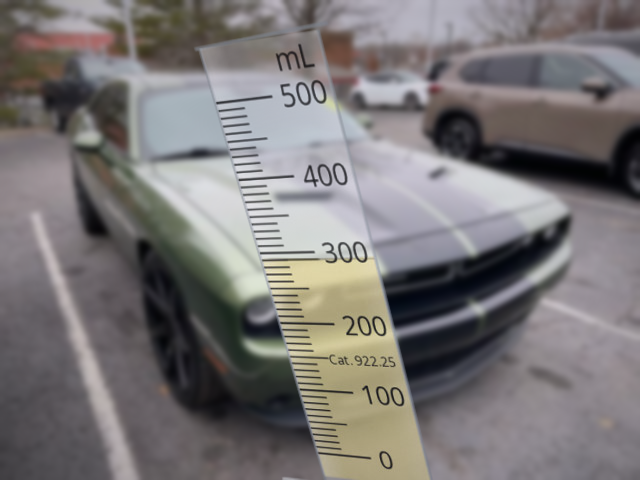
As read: **290** mL
